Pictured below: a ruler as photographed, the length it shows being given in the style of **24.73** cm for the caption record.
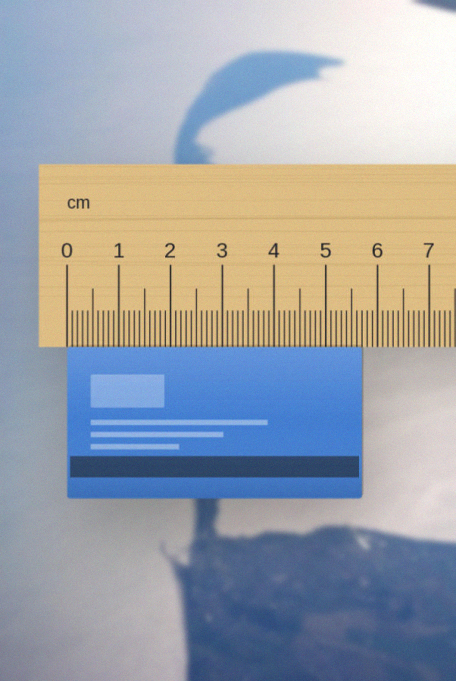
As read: **5.7** cm
